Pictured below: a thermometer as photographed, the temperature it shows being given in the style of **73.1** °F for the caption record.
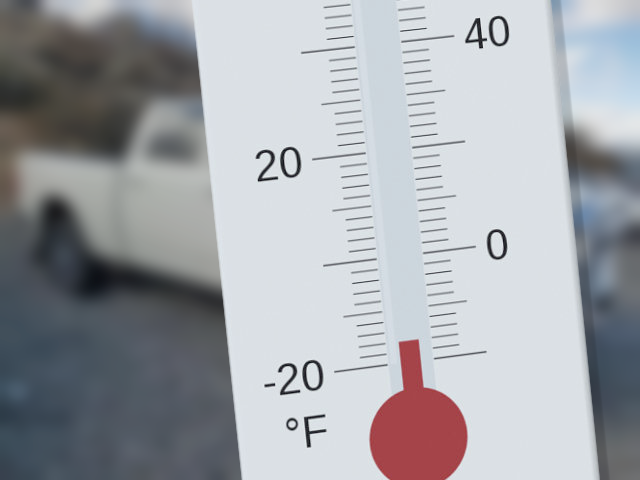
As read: **-16** °F
